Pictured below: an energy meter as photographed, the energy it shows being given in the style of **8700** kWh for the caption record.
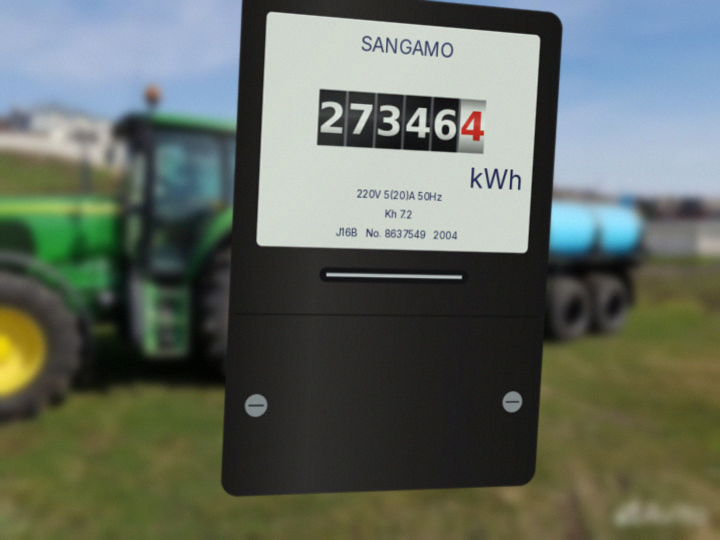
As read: **27346.4** kWh
